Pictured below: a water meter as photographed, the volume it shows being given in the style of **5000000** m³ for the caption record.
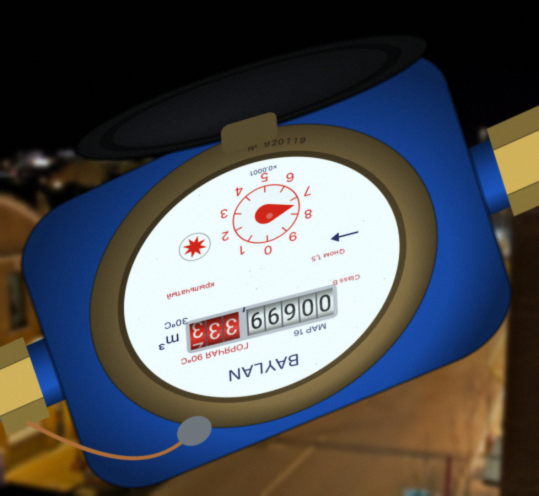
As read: **699.3327** m³
